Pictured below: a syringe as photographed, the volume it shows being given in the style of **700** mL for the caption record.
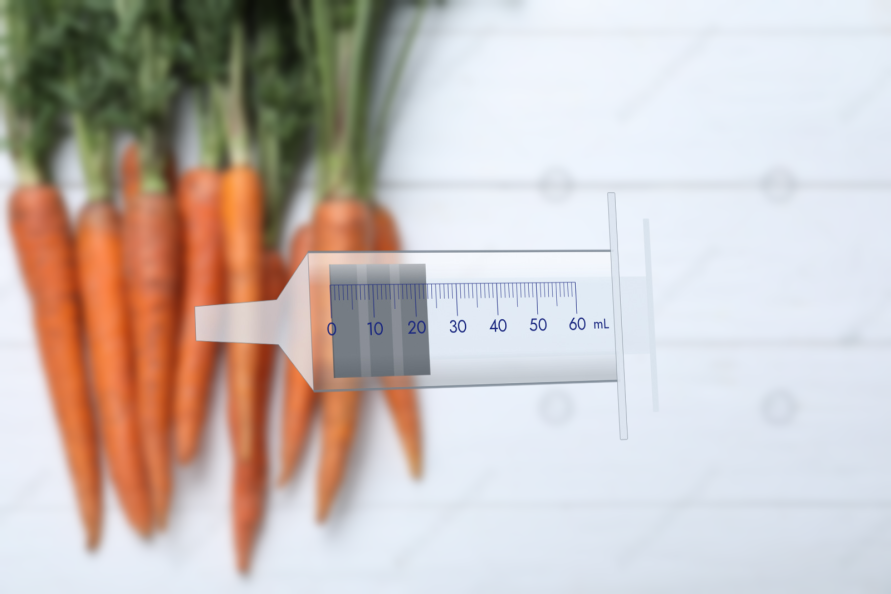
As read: **0** mL
